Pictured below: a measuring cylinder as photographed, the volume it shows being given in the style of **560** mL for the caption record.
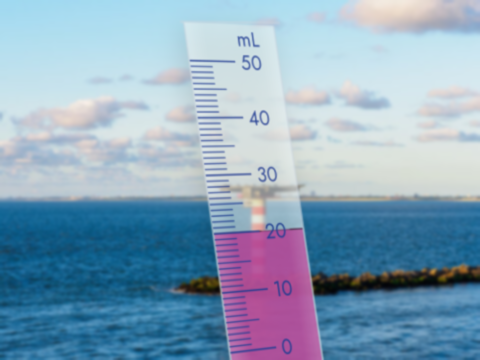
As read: **20** mL
